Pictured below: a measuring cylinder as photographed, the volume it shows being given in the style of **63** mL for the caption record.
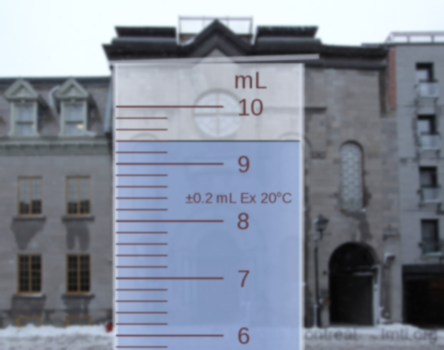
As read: **9.4** mL
